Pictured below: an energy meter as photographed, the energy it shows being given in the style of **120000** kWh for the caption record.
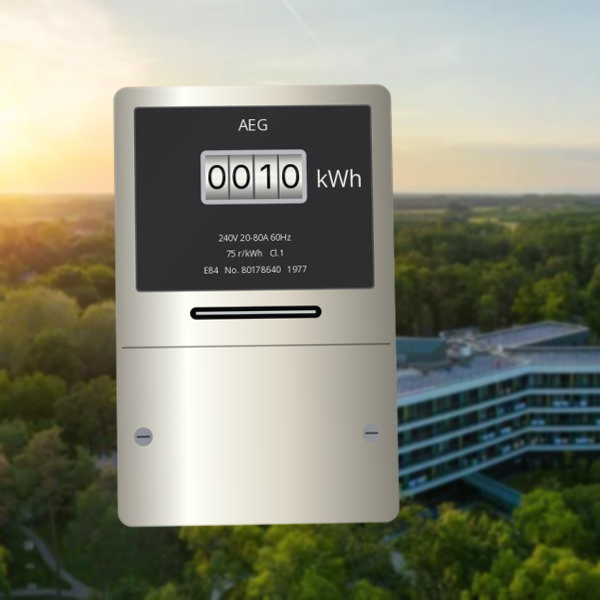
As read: **10** kWh
